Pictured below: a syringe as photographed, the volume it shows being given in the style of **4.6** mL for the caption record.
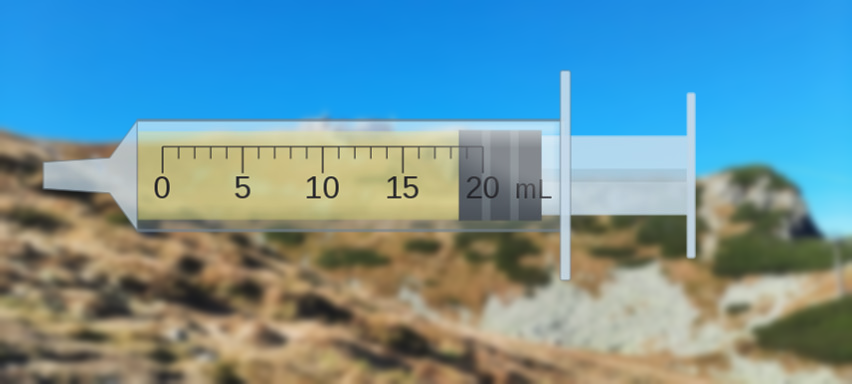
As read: **18.5** mL
